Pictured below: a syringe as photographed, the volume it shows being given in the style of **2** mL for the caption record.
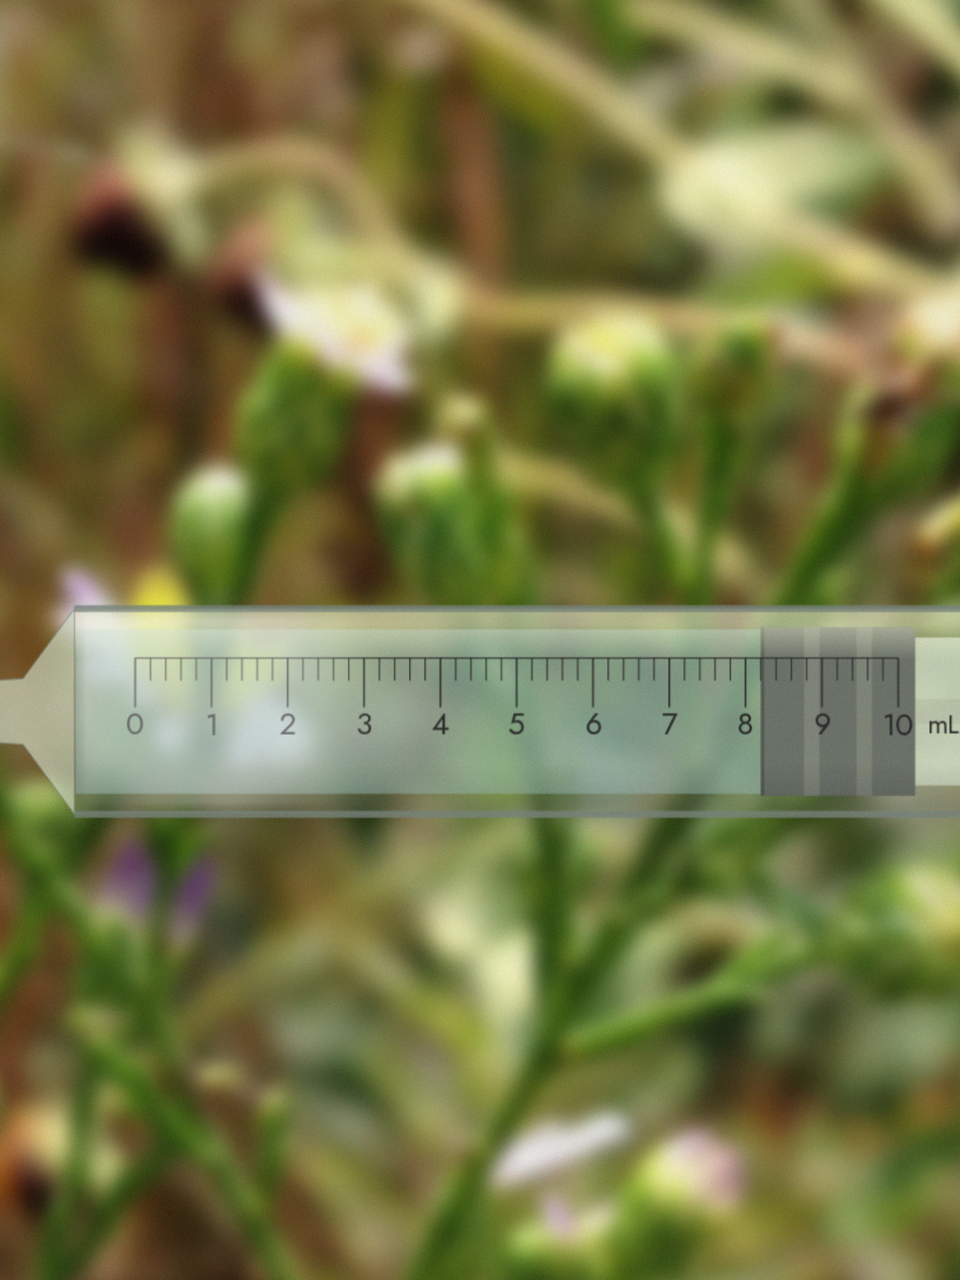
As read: **8.2** mL
